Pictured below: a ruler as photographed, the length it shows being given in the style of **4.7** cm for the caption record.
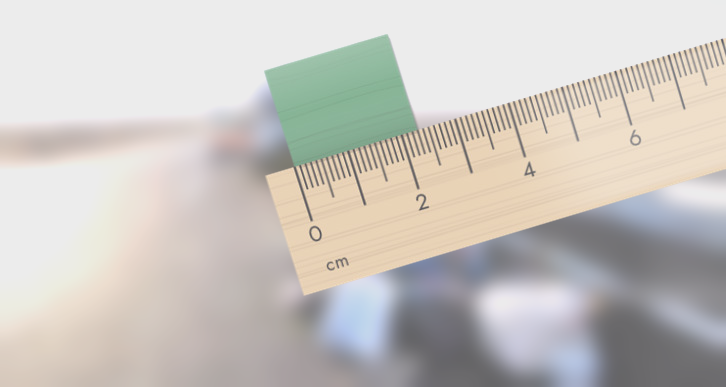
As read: **2.3** cm
